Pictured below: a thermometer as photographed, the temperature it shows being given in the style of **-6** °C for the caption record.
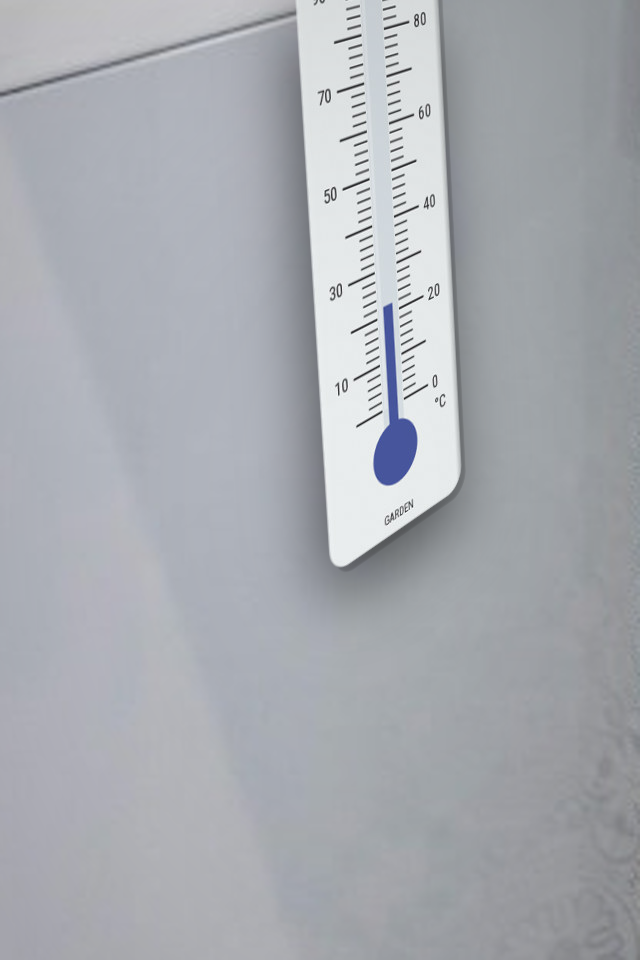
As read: **22** °C
